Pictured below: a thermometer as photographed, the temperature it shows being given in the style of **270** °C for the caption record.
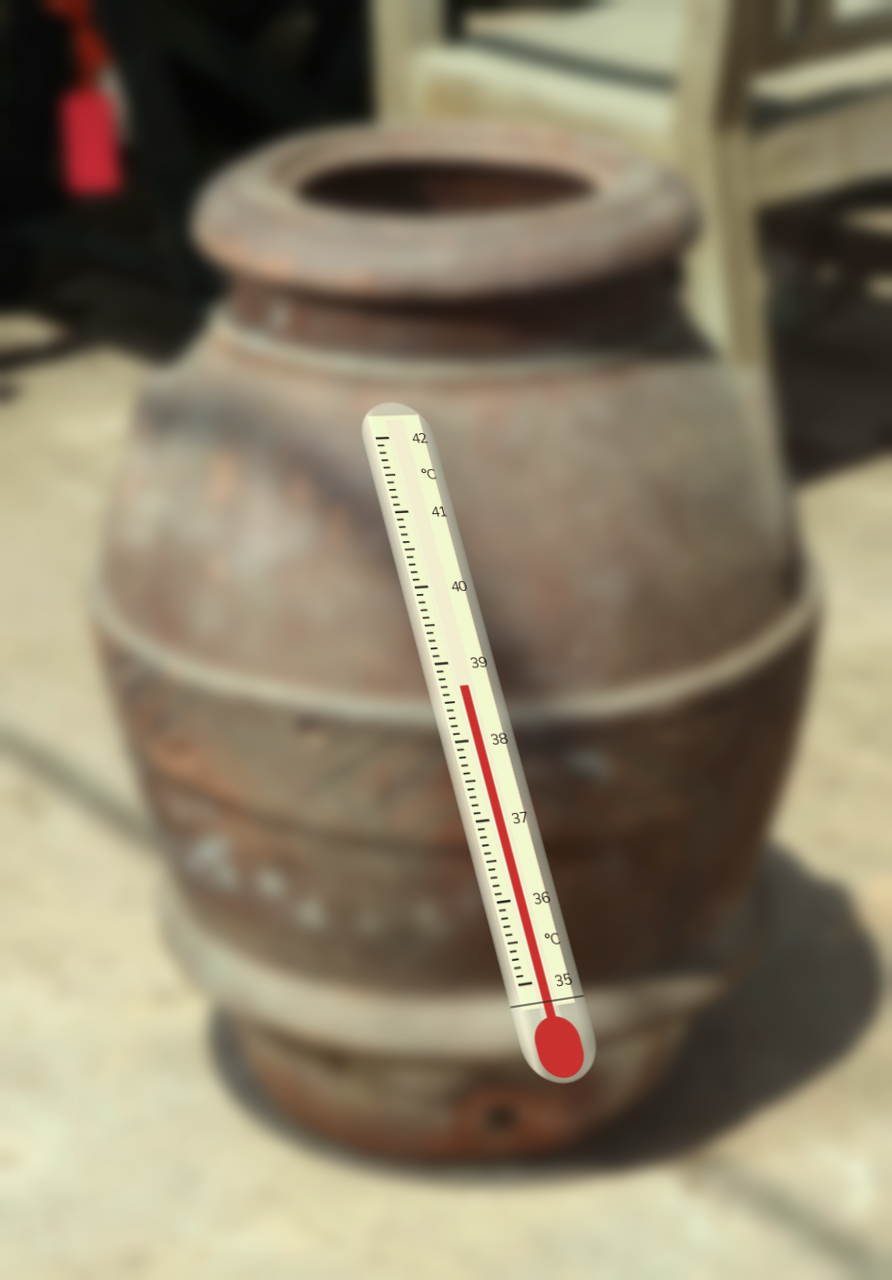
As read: **38.7** °C
